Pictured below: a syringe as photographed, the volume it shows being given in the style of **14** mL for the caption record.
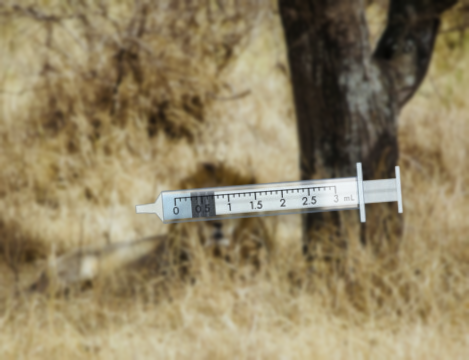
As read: **0.3** mL
